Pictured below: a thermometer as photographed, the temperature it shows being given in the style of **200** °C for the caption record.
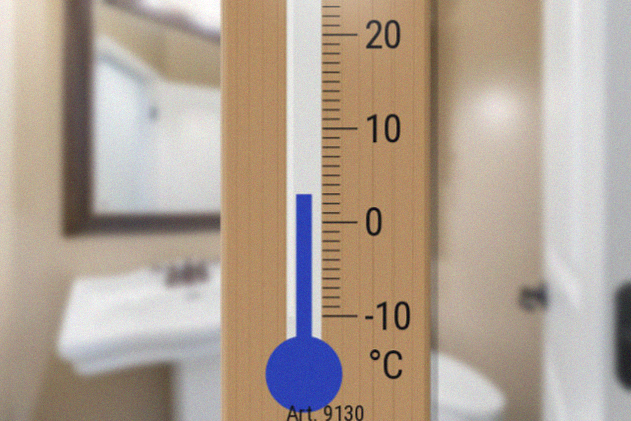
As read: **3** °C
